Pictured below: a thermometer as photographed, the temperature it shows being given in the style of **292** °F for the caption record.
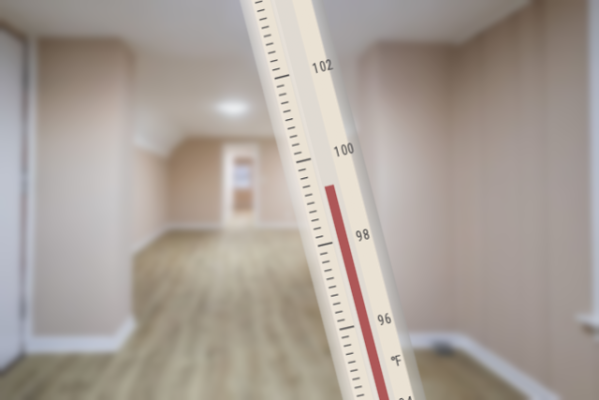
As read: **99.3** °F
